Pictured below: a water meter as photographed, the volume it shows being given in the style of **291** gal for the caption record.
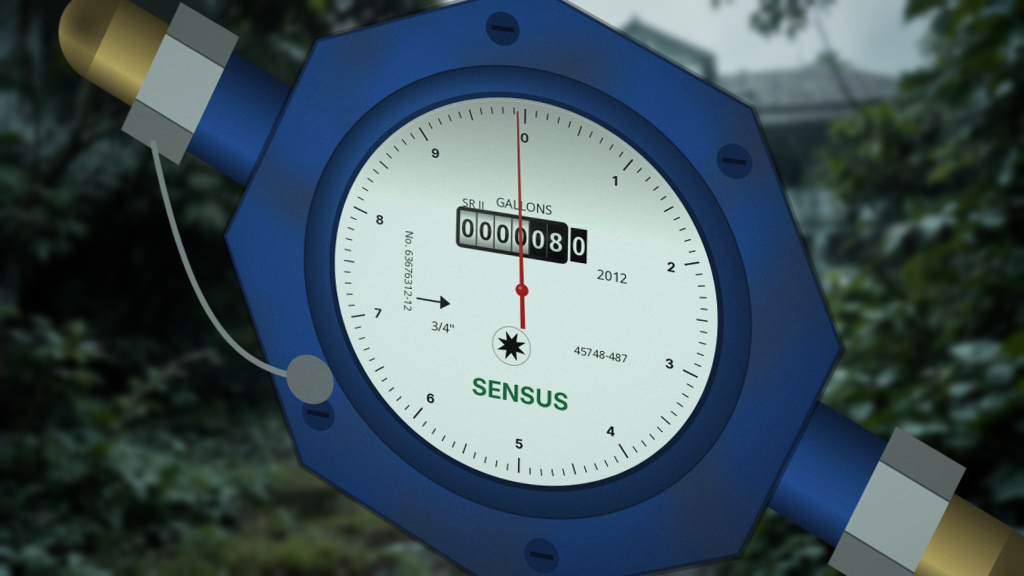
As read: **79.9** gal
